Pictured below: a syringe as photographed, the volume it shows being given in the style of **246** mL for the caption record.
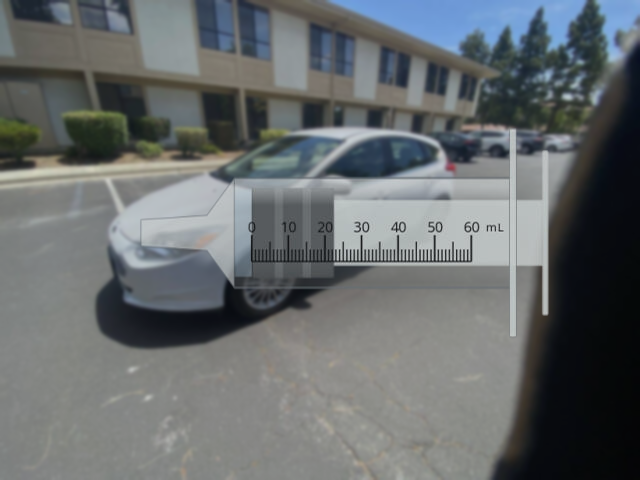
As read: **0** mL
